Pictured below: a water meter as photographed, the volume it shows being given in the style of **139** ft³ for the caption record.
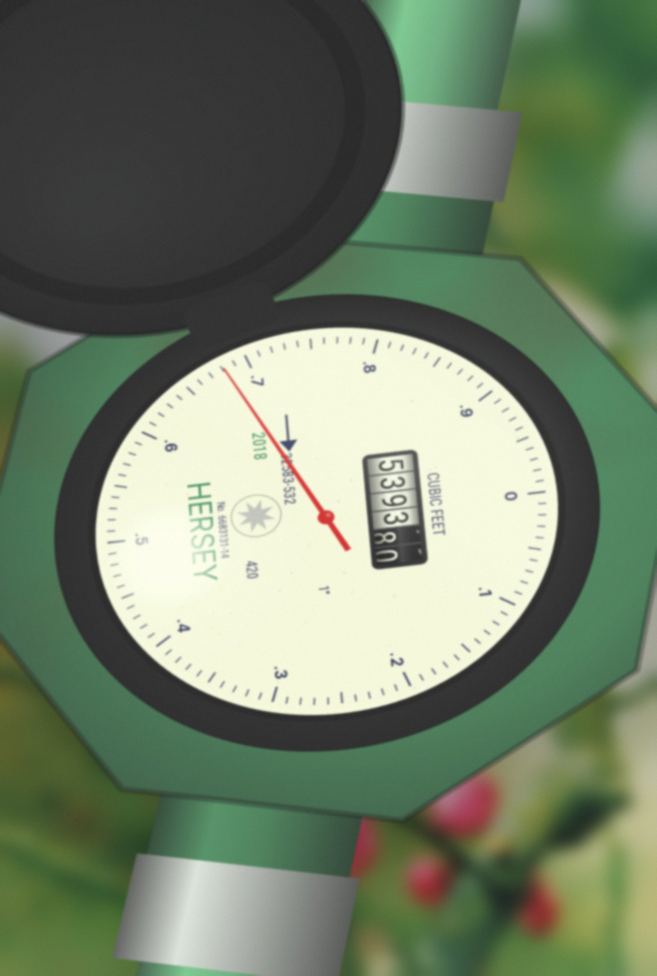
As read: **539379.68** ft³
